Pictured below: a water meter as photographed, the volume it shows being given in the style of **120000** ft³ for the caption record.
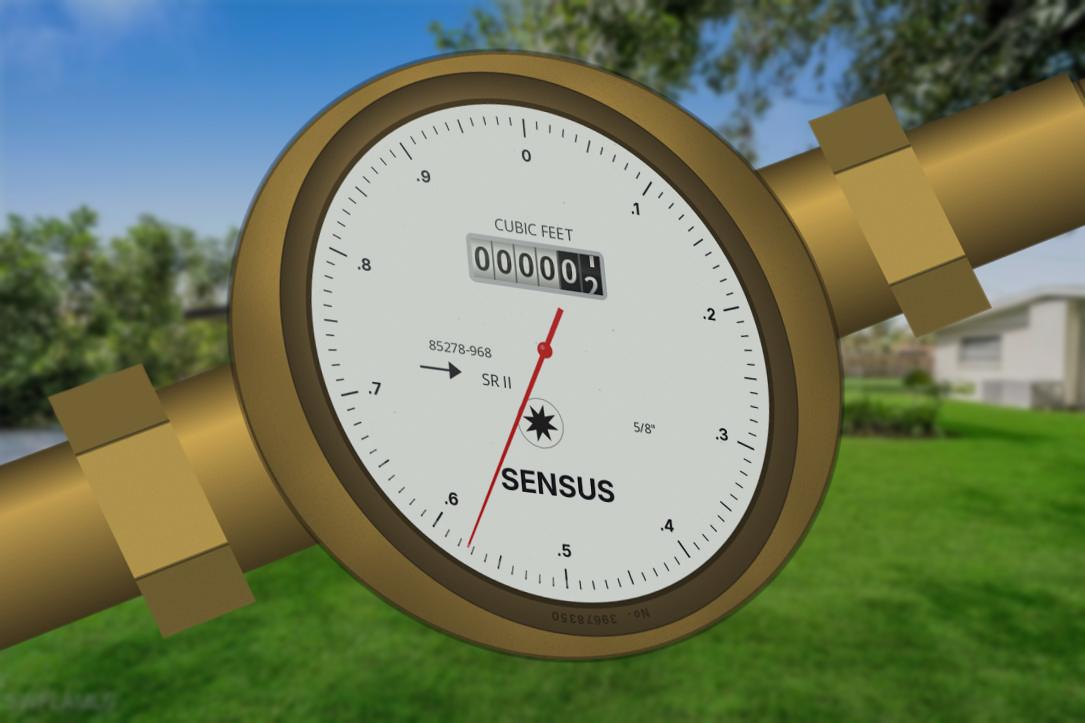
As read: **1.57** ft³
